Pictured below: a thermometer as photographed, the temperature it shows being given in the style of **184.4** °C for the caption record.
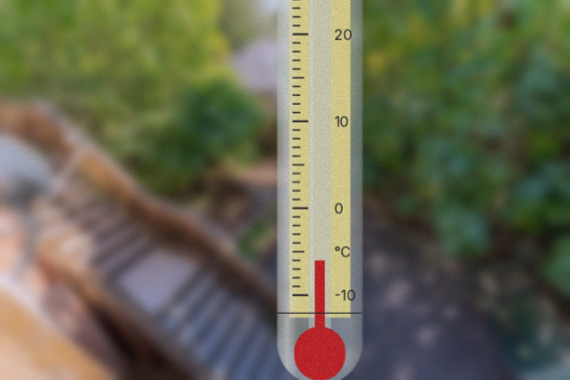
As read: **-6** °C
